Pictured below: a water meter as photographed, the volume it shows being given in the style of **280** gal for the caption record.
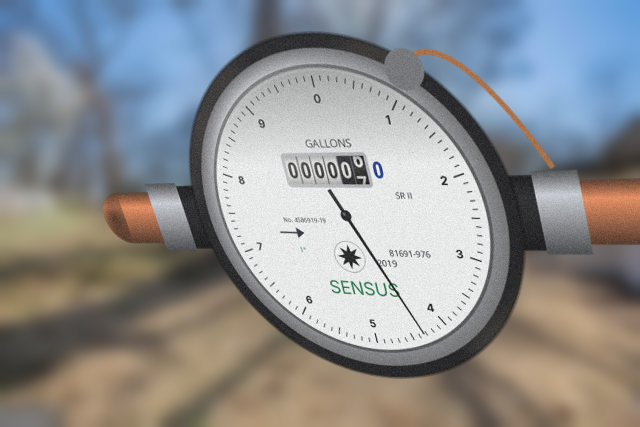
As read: **64.3** gal
